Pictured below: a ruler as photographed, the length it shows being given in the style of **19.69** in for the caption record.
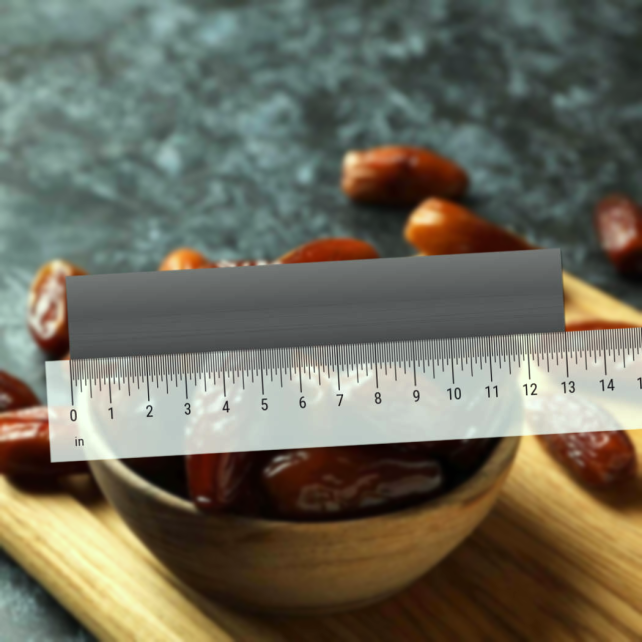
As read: **13** in
